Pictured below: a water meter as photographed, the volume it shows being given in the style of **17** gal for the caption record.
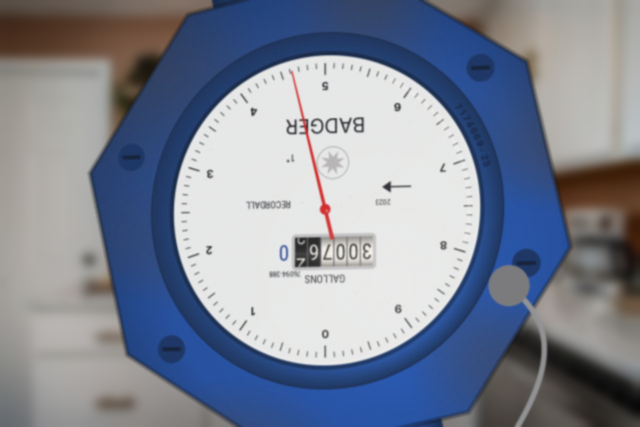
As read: **3007624.6** gal
